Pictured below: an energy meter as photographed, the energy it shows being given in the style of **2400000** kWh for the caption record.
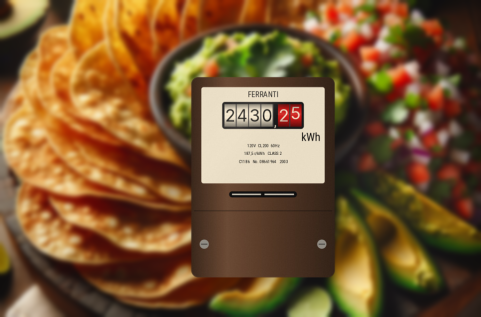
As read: **2430.25** kWh
